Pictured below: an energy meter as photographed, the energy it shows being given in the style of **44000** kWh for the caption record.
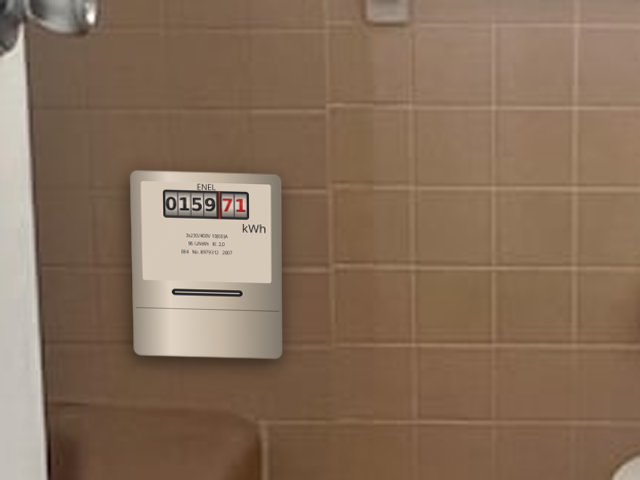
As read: **159.71** kWh
